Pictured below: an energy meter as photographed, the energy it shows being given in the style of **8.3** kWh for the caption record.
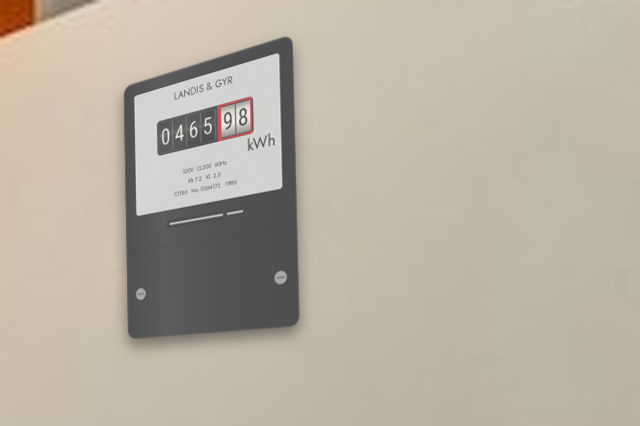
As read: **465.98** kWh
